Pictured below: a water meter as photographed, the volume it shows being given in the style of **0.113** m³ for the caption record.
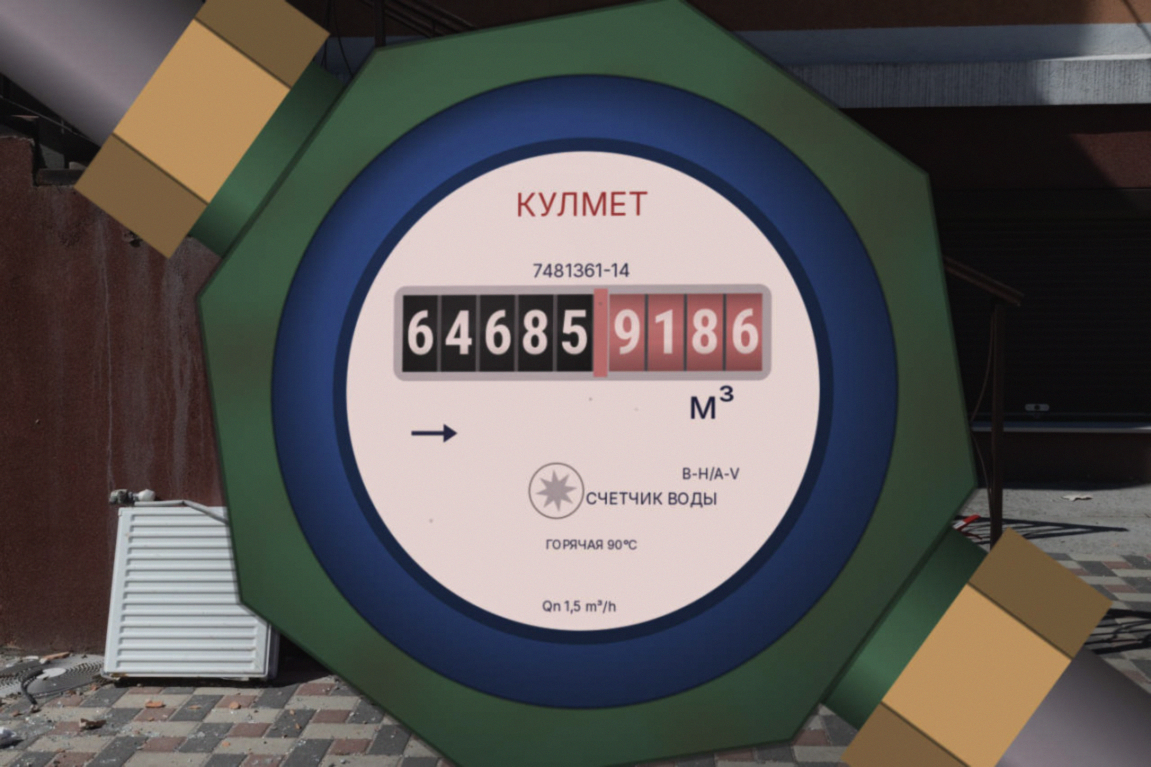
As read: **64685.9186** m³
